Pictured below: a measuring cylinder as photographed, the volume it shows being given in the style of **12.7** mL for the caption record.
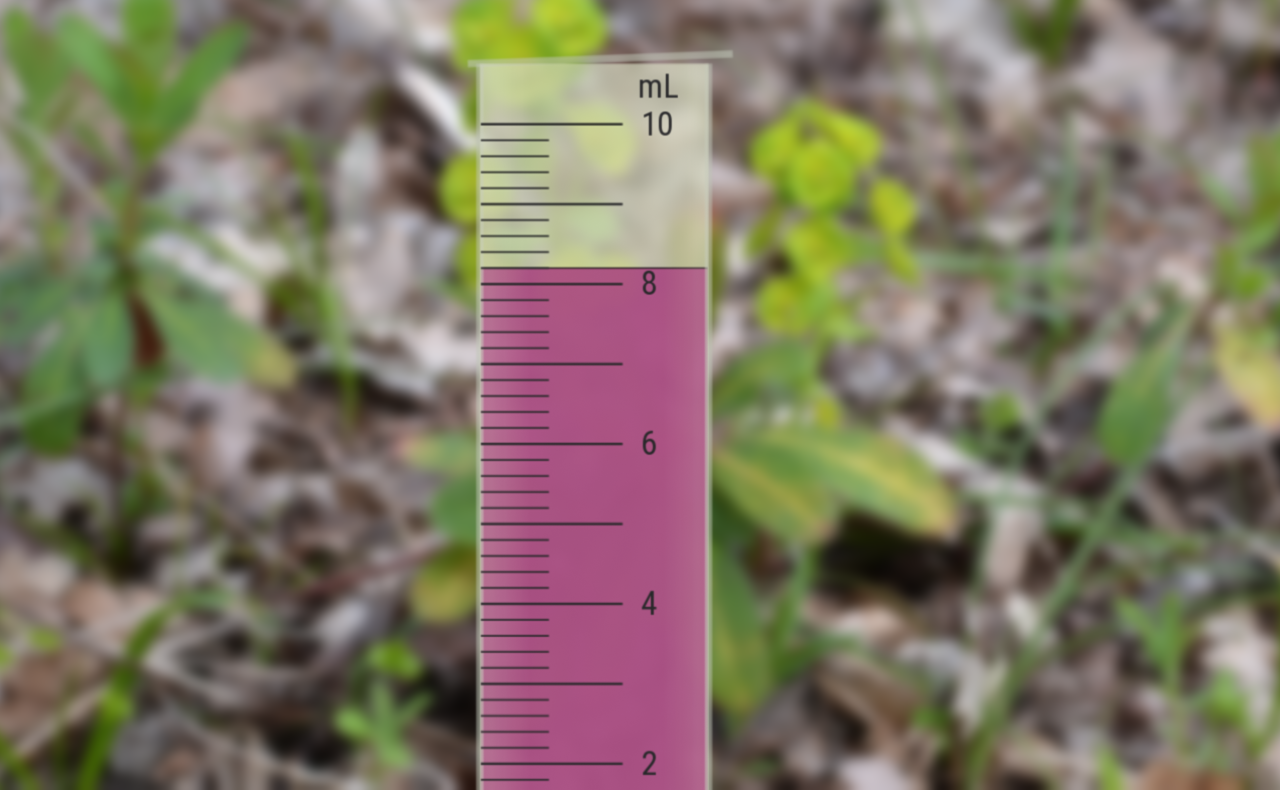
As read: **8.2** mL
